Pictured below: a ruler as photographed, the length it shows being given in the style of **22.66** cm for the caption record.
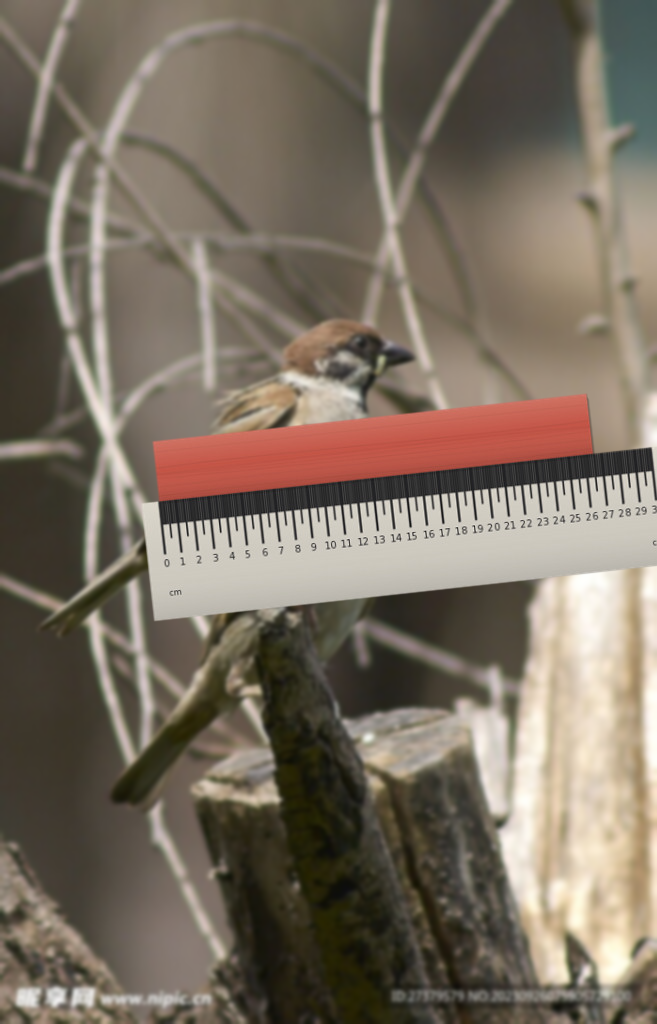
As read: **26.5** cm
